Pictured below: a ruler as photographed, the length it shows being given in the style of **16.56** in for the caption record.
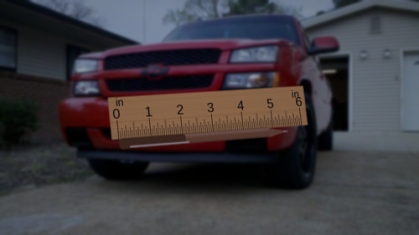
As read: **5.5** in
